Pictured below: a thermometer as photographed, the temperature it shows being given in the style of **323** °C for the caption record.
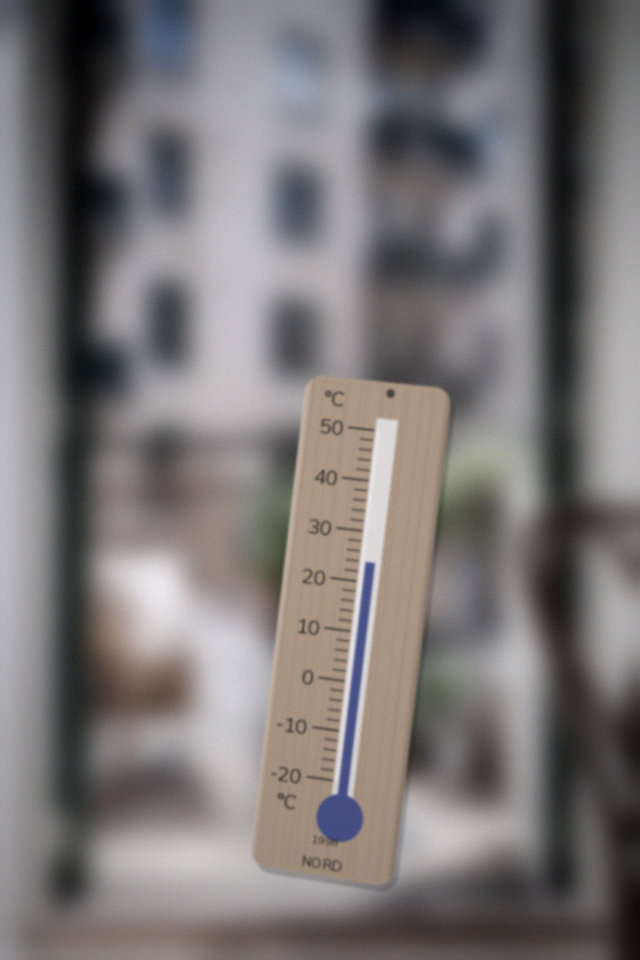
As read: **24** °C
